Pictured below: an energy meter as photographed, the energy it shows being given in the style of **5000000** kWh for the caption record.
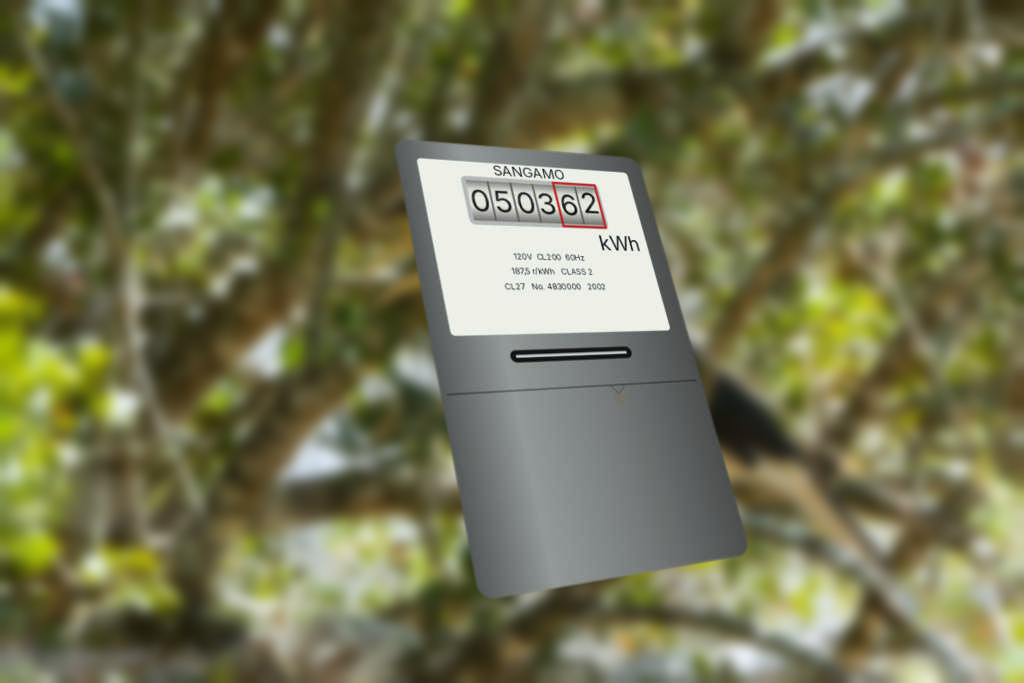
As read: **503.62** kWh
